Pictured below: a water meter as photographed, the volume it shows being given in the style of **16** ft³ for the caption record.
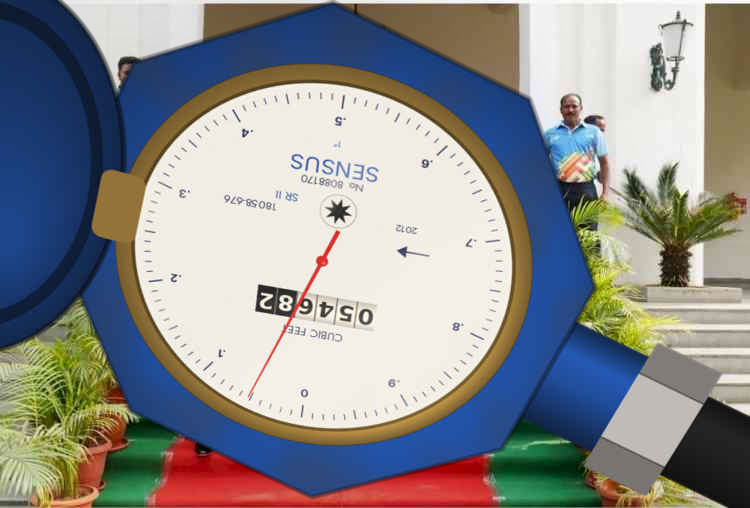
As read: **54682.05** ft³
